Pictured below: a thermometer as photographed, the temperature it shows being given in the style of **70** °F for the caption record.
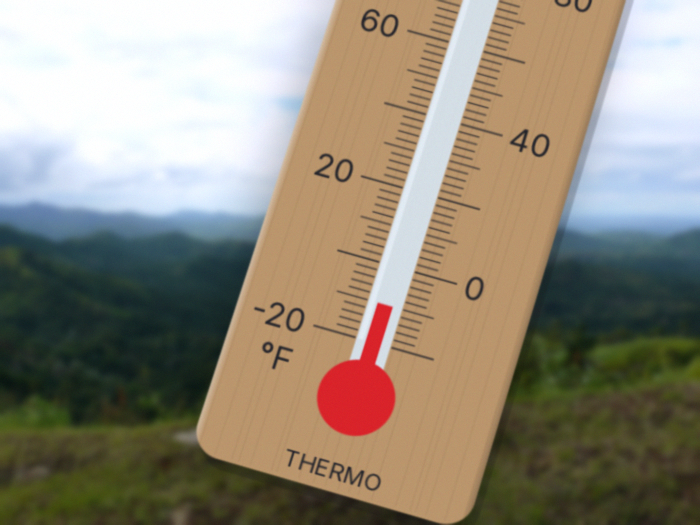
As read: **-10** °F
